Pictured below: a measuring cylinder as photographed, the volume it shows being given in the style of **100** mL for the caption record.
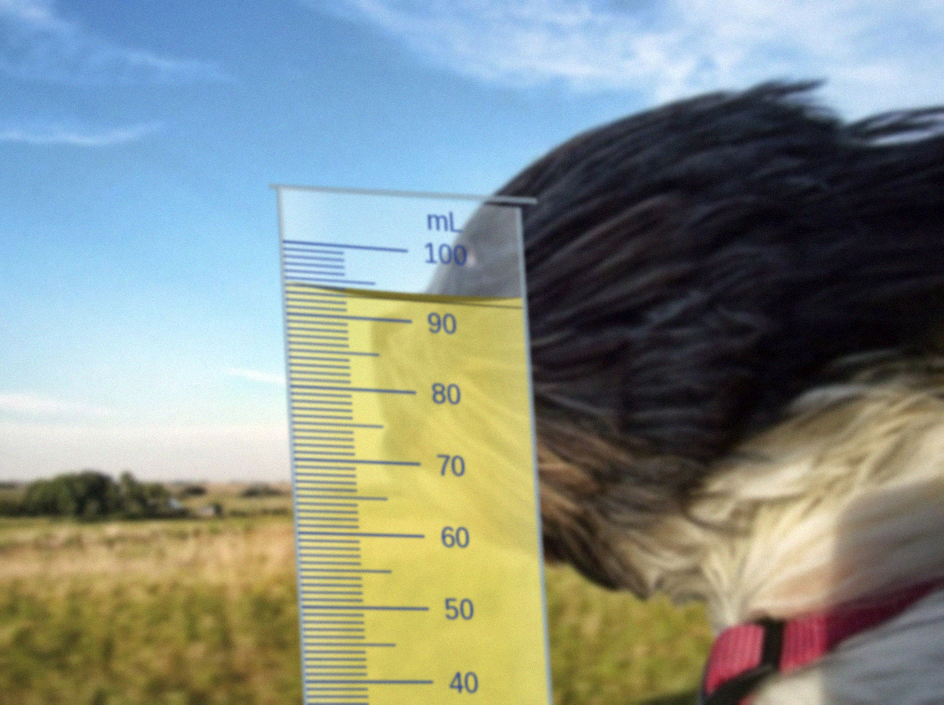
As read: **93** mL
